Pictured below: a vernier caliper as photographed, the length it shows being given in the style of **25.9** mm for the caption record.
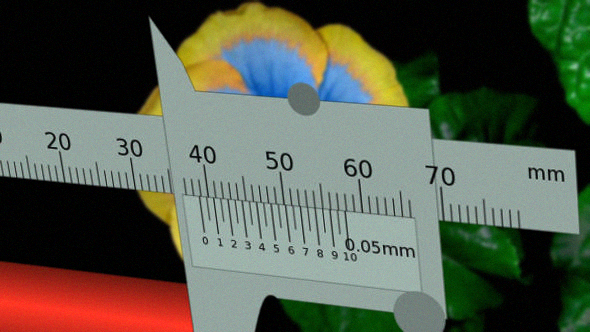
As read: **38.8** mm
